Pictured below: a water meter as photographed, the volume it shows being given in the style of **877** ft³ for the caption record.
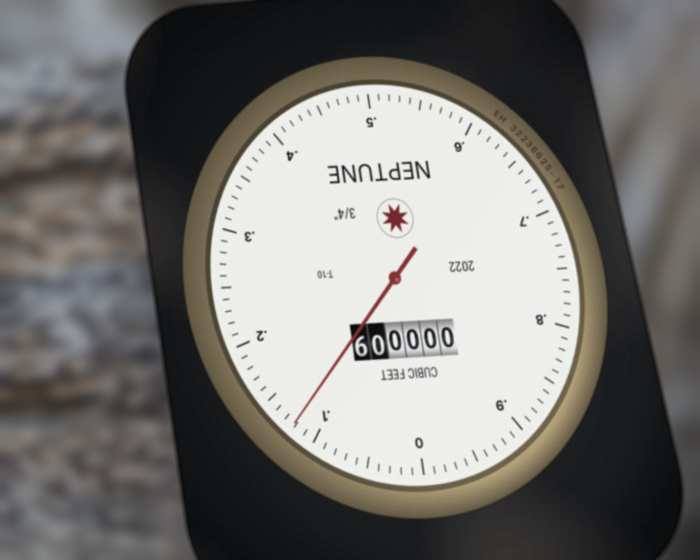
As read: **9.12** ft³
